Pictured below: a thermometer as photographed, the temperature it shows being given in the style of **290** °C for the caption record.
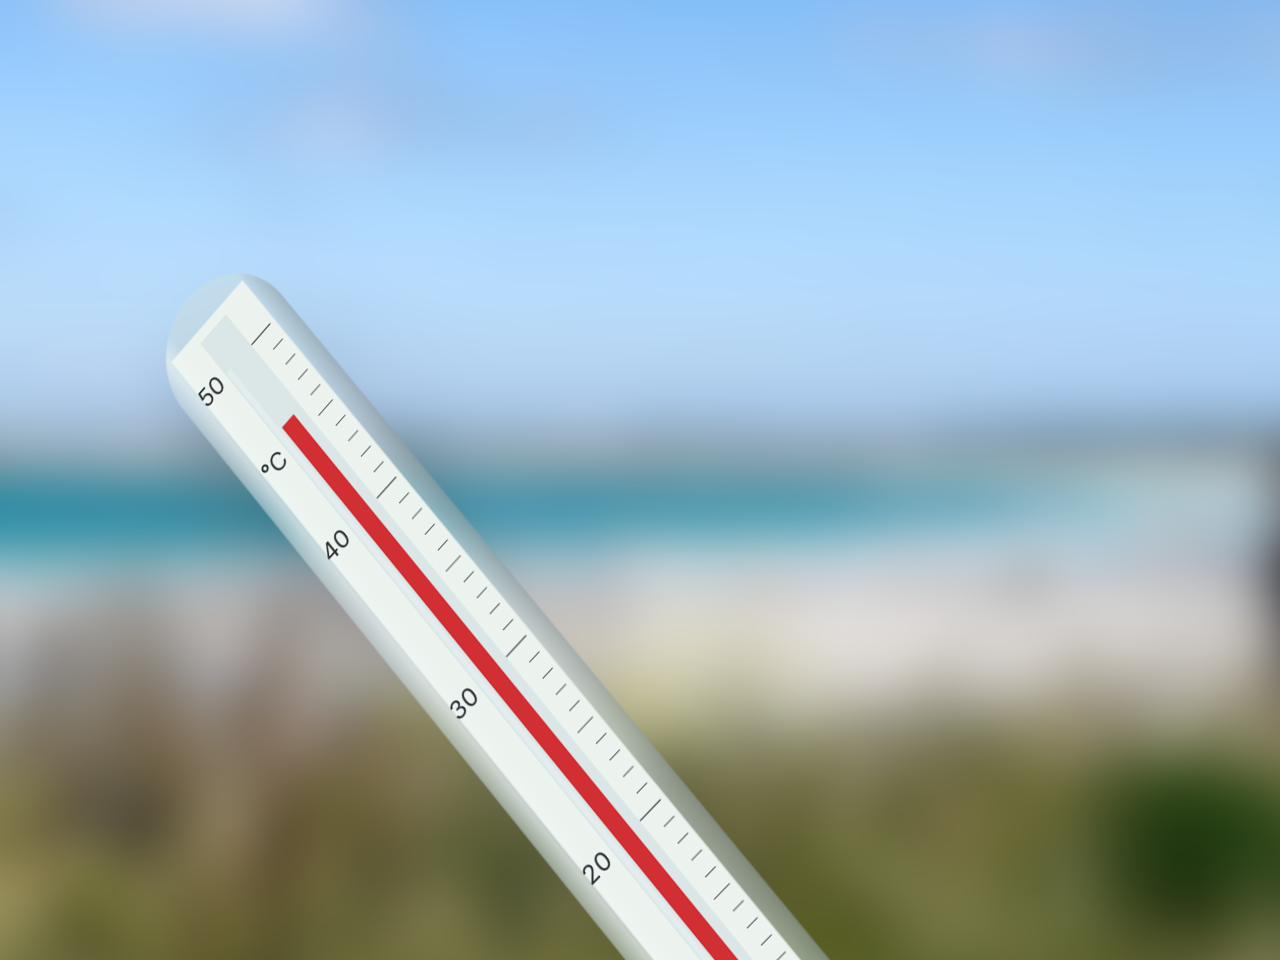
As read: **46** °C
